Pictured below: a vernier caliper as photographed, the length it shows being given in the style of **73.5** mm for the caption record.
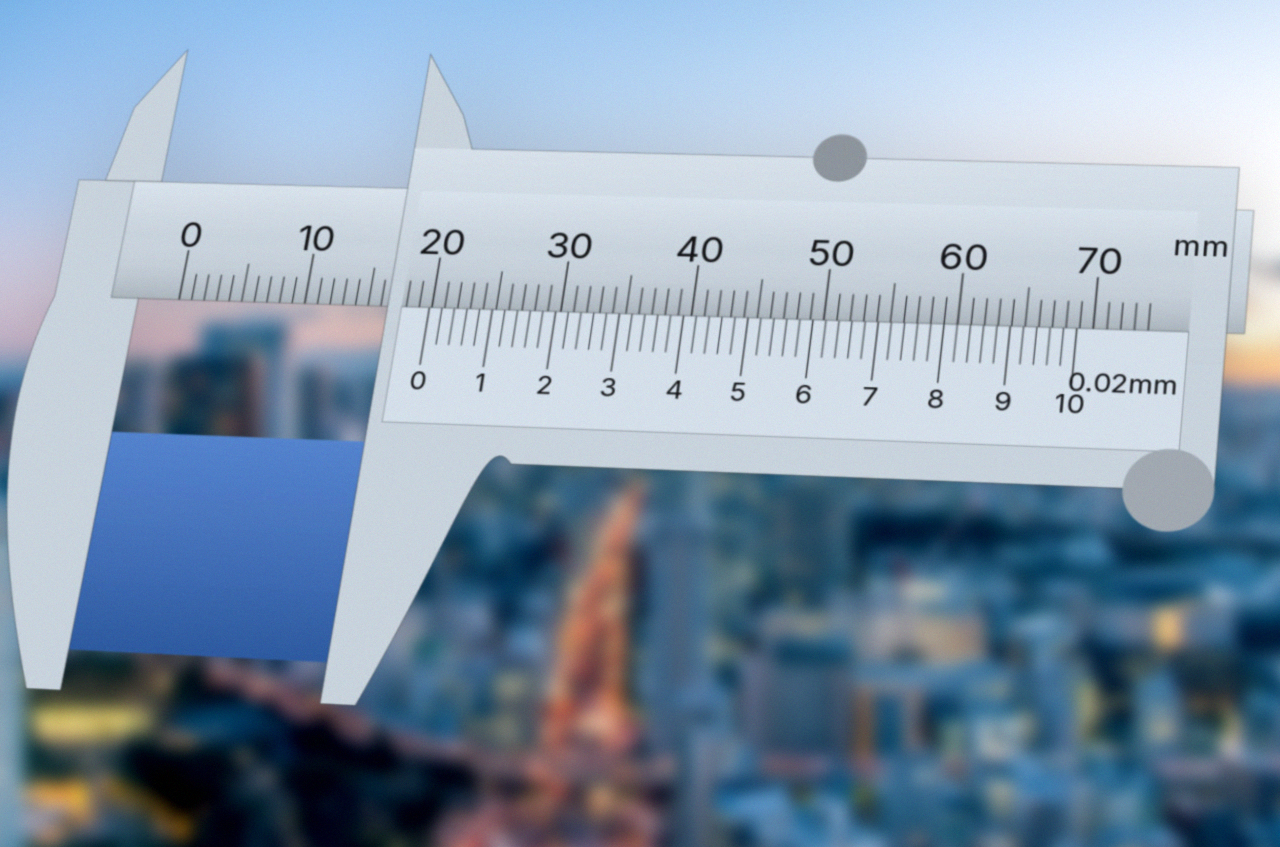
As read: **19.8** mm
